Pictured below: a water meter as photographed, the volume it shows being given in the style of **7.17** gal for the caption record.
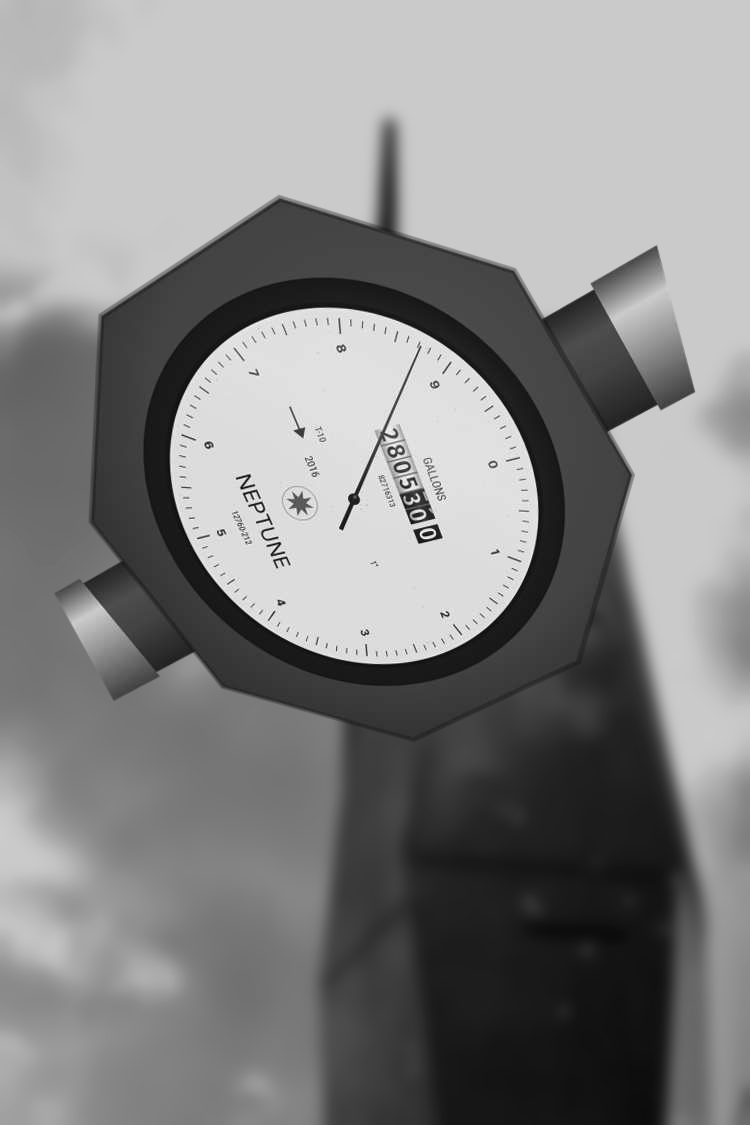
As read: **2805298.7** gal
